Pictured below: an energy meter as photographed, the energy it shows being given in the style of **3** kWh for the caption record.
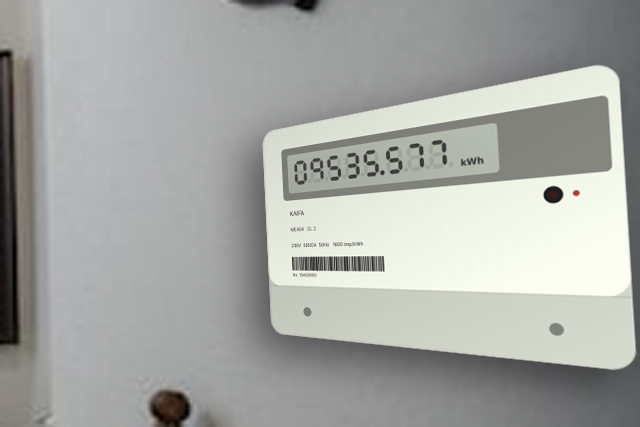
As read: **9535.577** kWh
